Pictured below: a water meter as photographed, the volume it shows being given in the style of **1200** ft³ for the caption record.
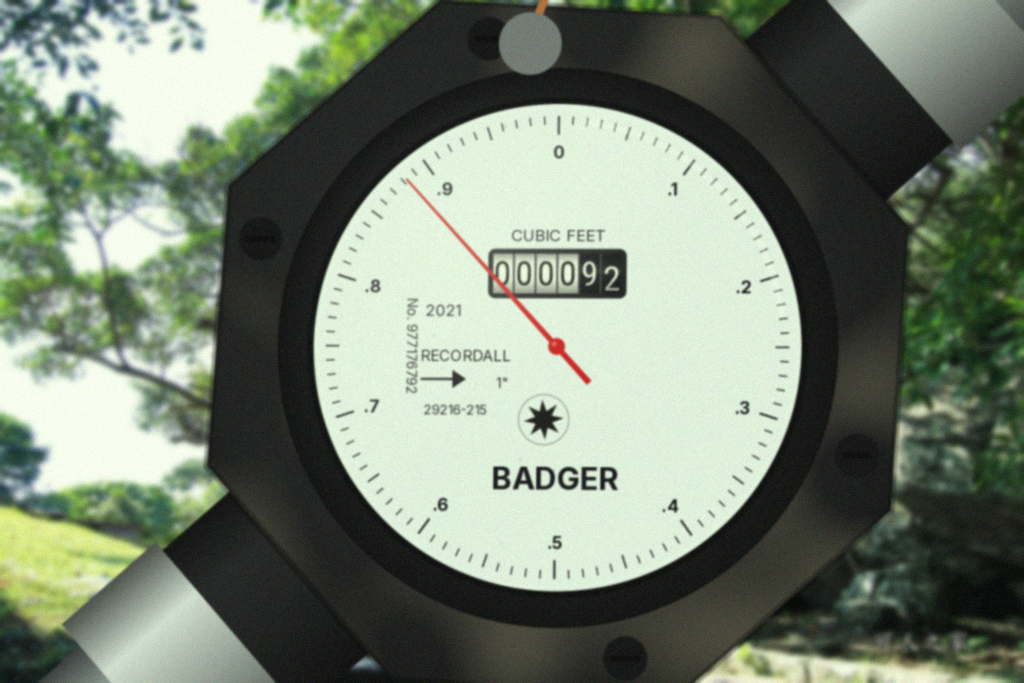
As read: **91.88** ft³
